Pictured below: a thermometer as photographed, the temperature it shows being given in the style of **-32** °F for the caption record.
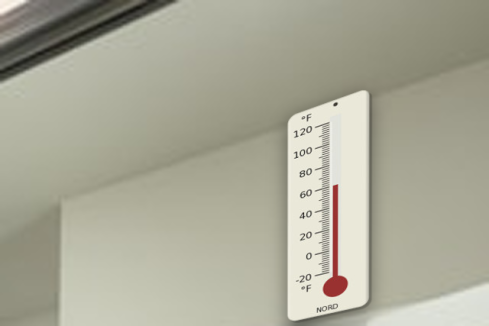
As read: **60** °F
